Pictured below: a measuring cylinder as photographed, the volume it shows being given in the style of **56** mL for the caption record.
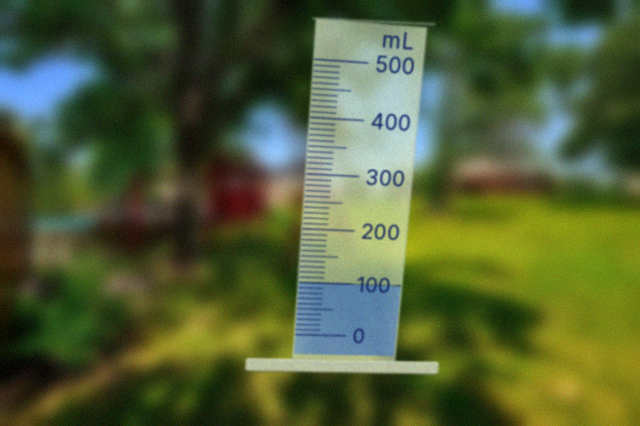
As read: **100** mL
